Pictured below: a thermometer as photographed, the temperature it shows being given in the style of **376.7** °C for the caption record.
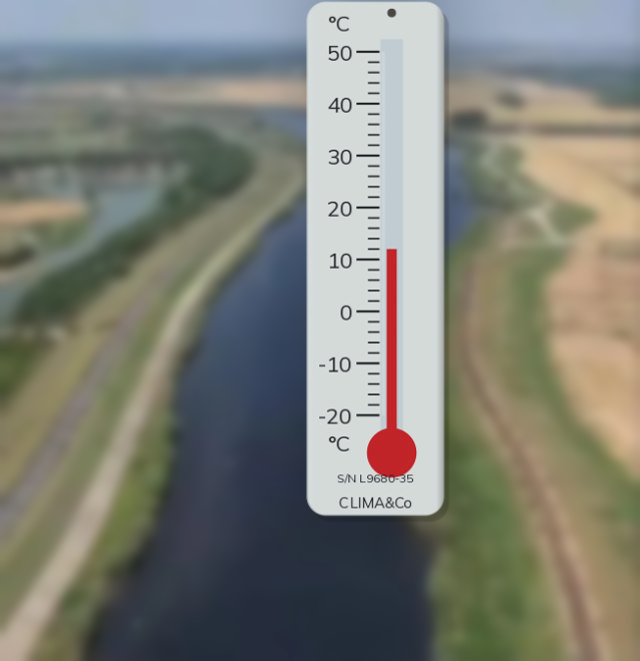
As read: **12** °C
